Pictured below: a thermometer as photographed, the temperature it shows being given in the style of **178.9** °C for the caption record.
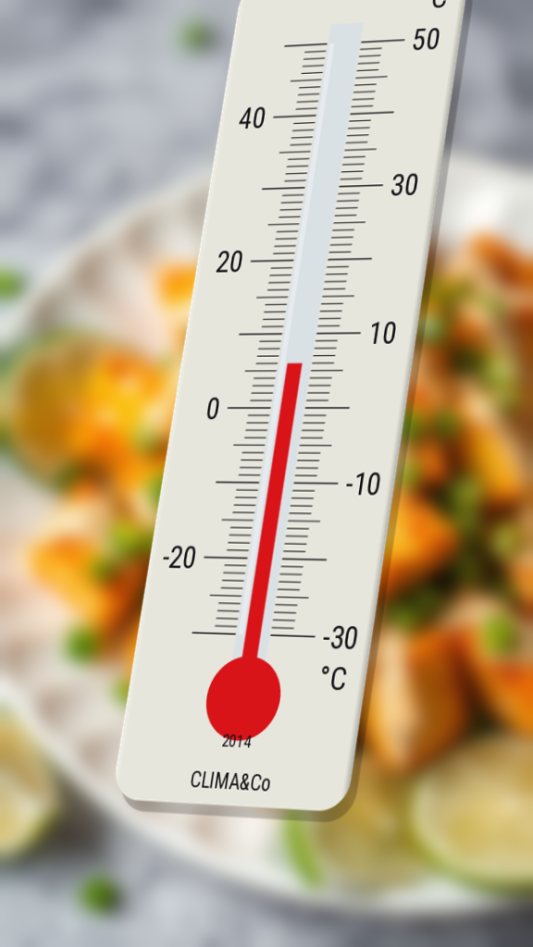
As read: **6** °C
